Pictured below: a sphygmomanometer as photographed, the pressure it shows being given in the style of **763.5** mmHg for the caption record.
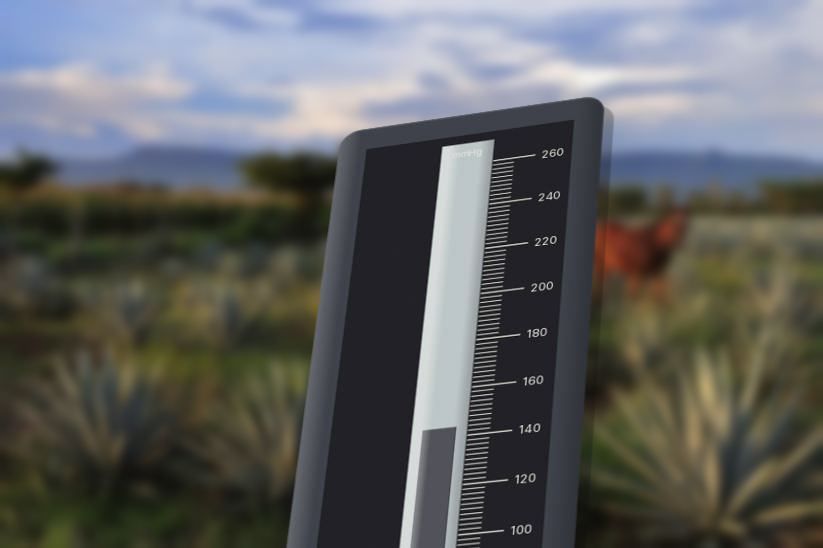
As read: **144** mmHg
